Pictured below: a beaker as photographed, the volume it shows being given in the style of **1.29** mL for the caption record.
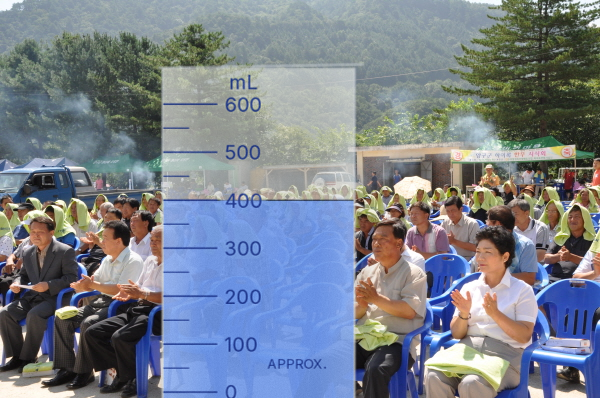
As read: **400** mL
